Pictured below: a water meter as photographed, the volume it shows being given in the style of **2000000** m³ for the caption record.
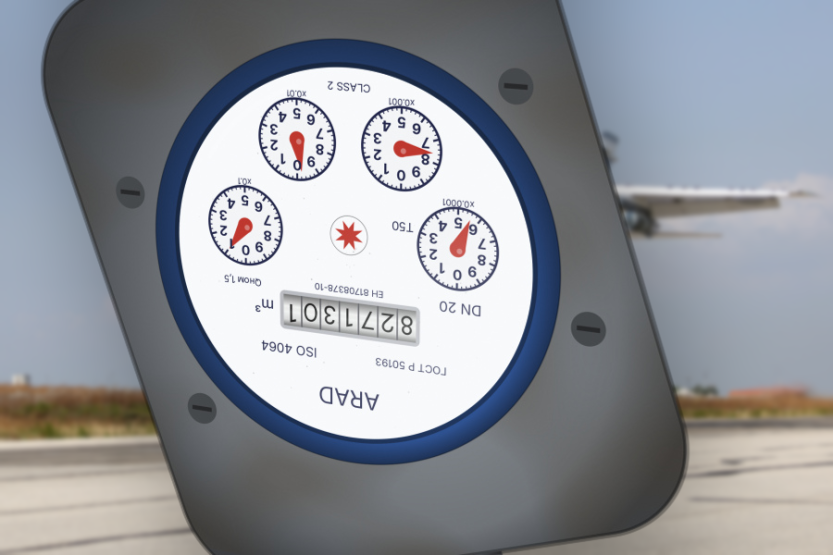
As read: **8271301.0975** m³
